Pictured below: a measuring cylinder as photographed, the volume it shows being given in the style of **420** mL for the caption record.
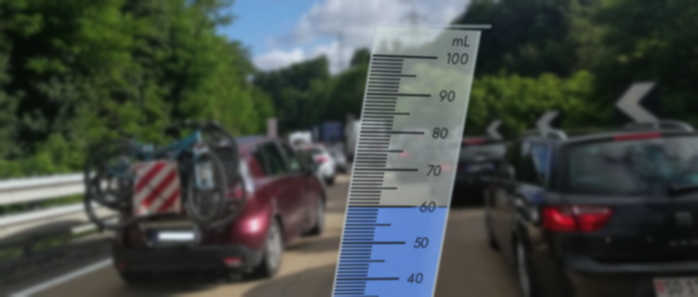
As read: **60** mL
